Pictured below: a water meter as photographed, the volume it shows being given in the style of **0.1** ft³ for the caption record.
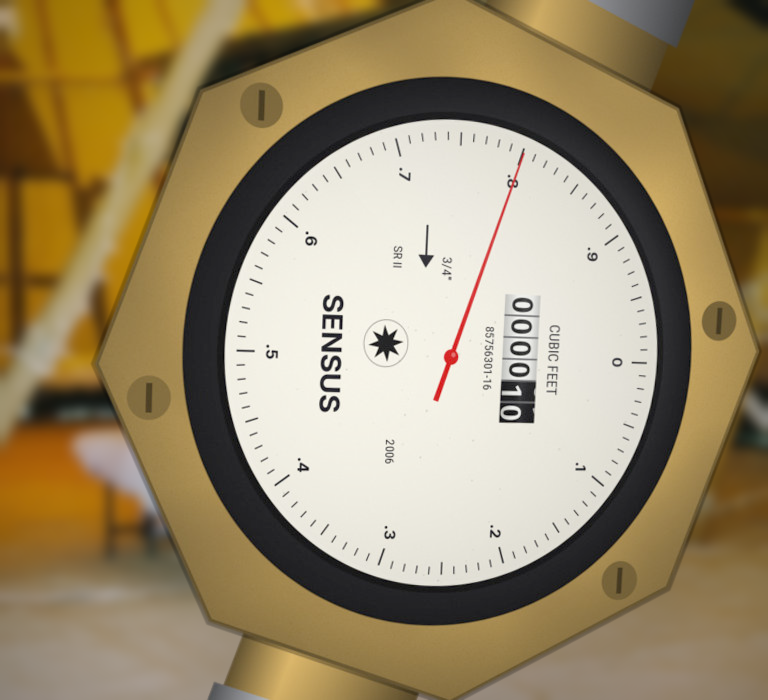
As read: **9.80** ft³
